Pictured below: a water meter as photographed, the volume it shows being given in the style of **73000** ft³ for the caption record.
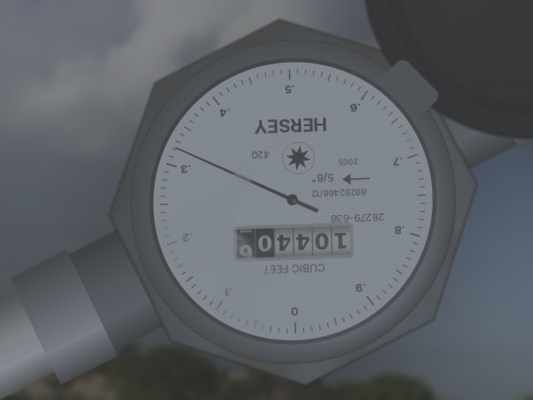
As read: **104406.32** ft³
